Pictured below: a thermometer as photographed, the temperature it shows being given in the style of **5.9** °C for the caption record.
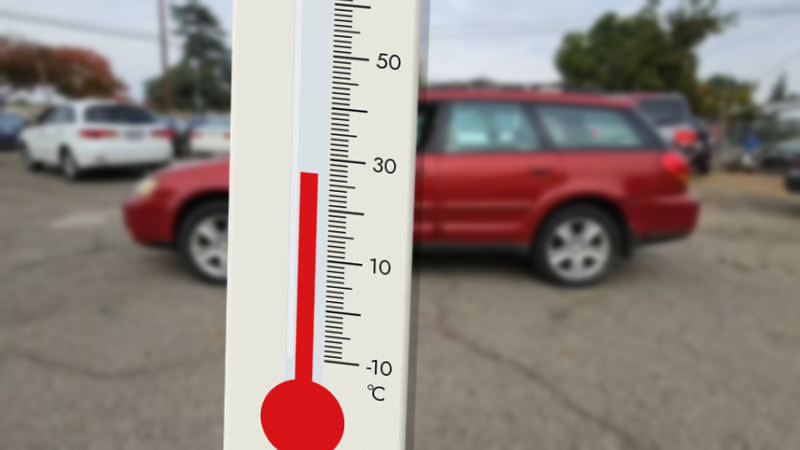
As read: **27** °C
